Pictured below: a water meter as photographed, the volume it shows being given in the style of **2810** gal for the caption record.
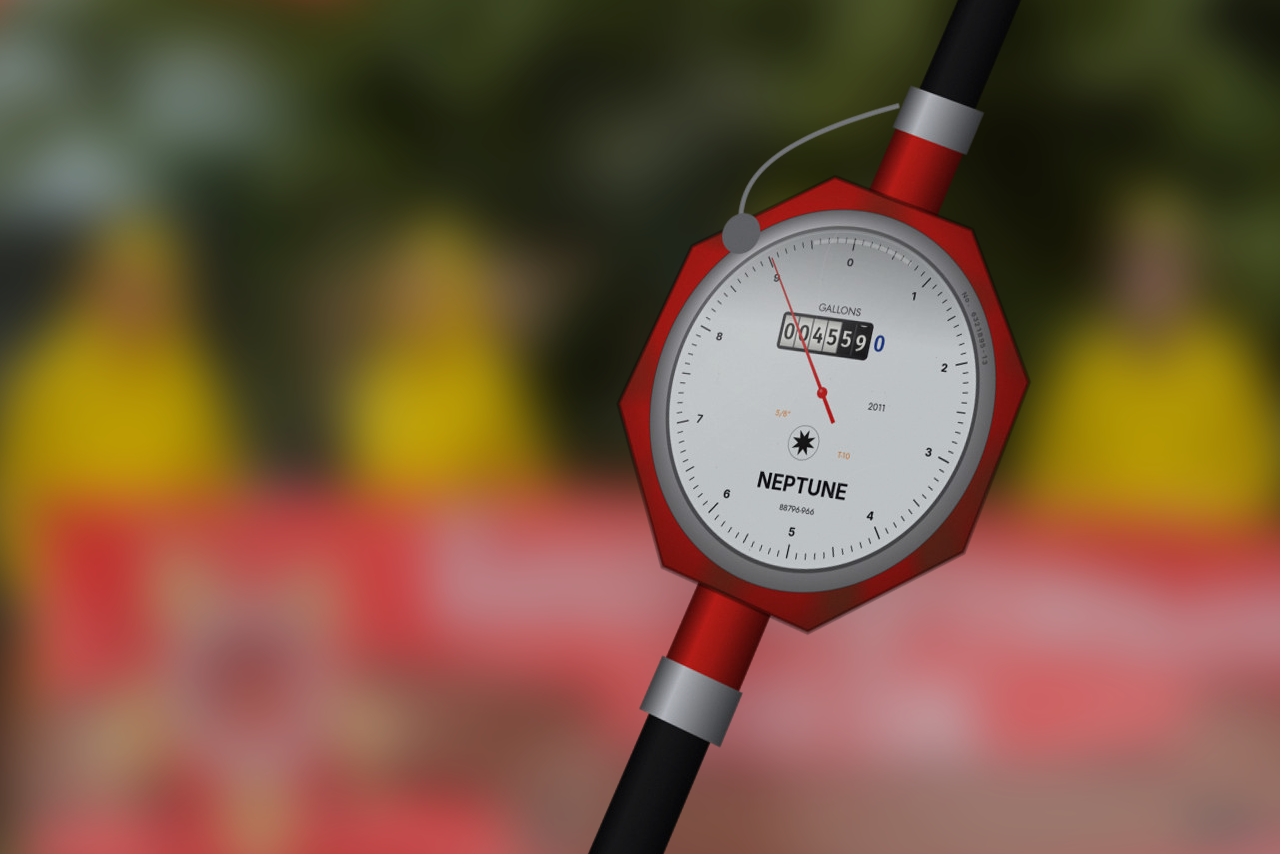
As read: **45589.0** gal
